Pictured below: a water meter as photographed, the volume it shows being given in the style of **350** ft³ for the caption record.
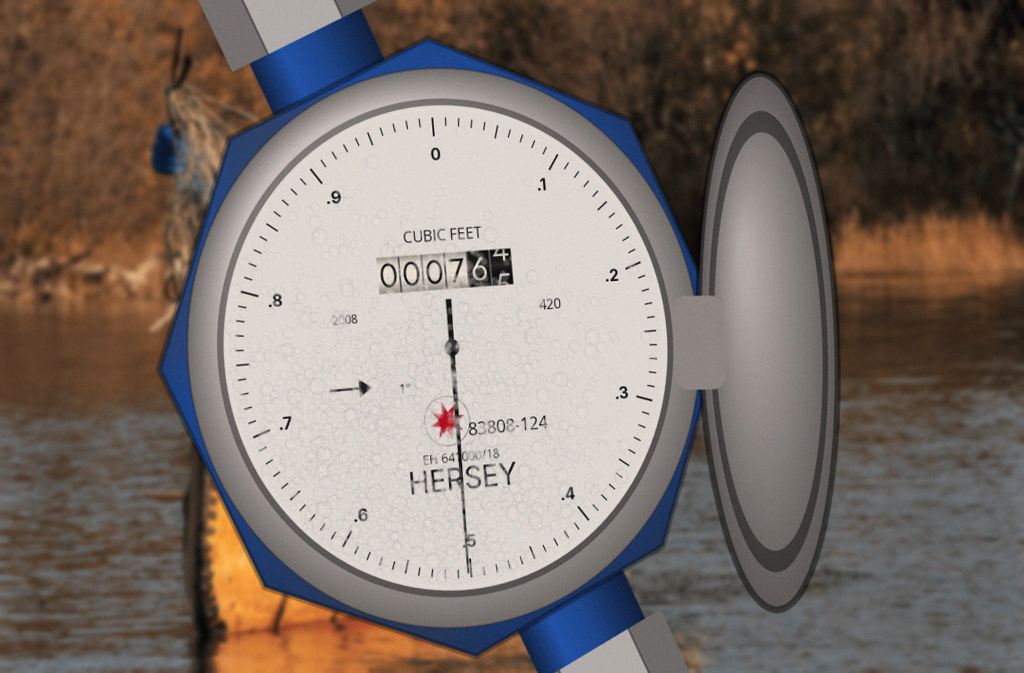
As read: **764.50** ft³
